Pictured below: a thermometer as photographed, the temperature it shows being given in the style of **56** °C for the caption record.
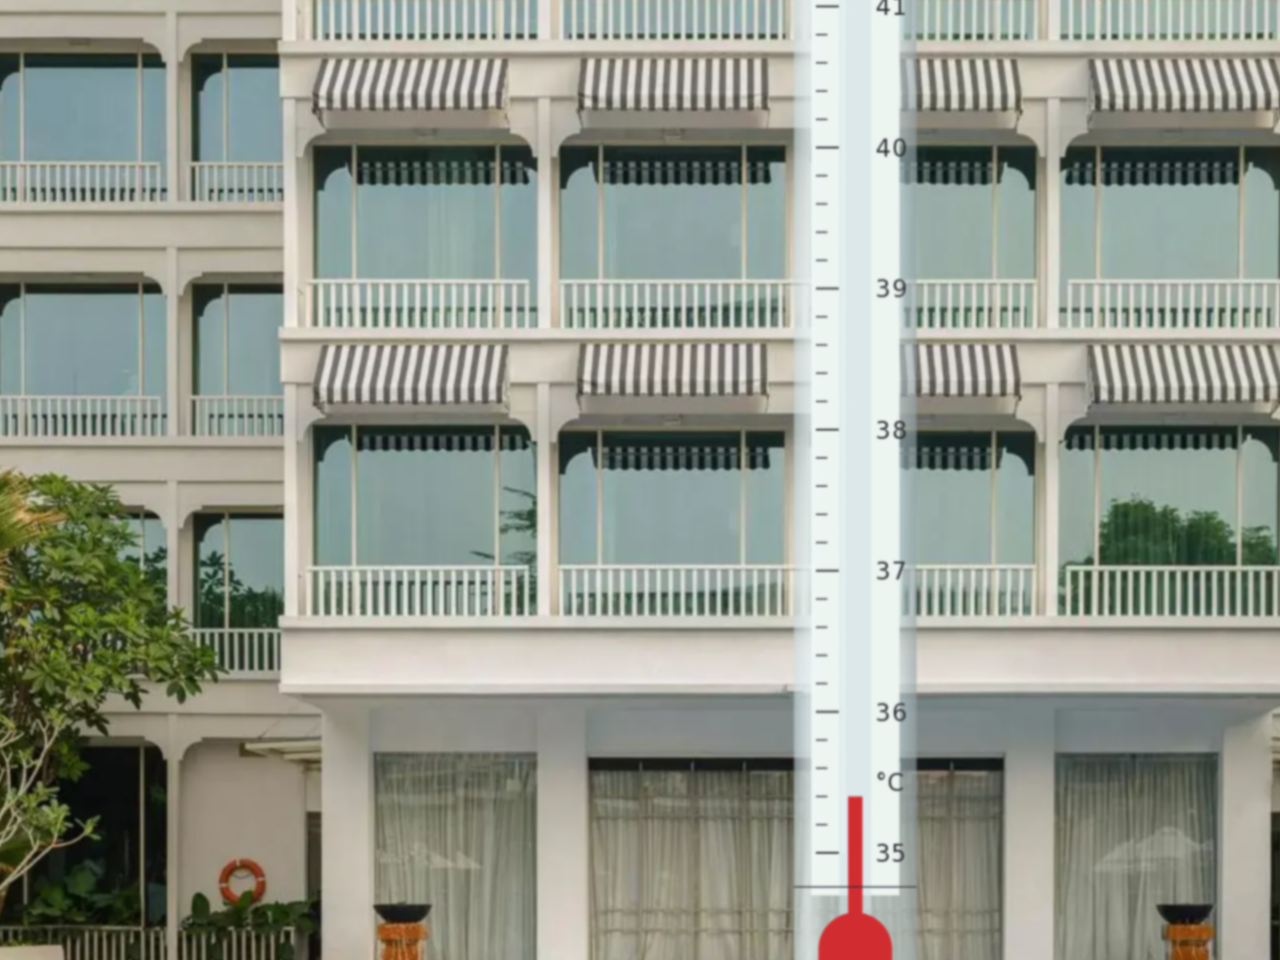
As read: **35.4** °C
